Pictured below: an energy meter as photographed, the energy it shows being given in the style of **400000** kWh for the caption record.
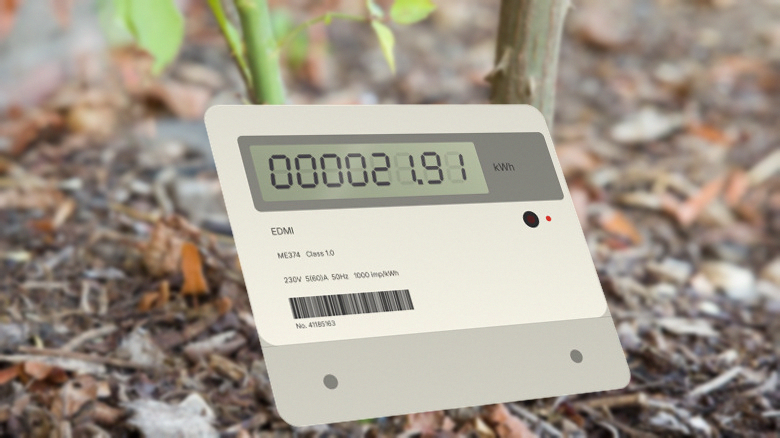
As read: **21.91** kWh
